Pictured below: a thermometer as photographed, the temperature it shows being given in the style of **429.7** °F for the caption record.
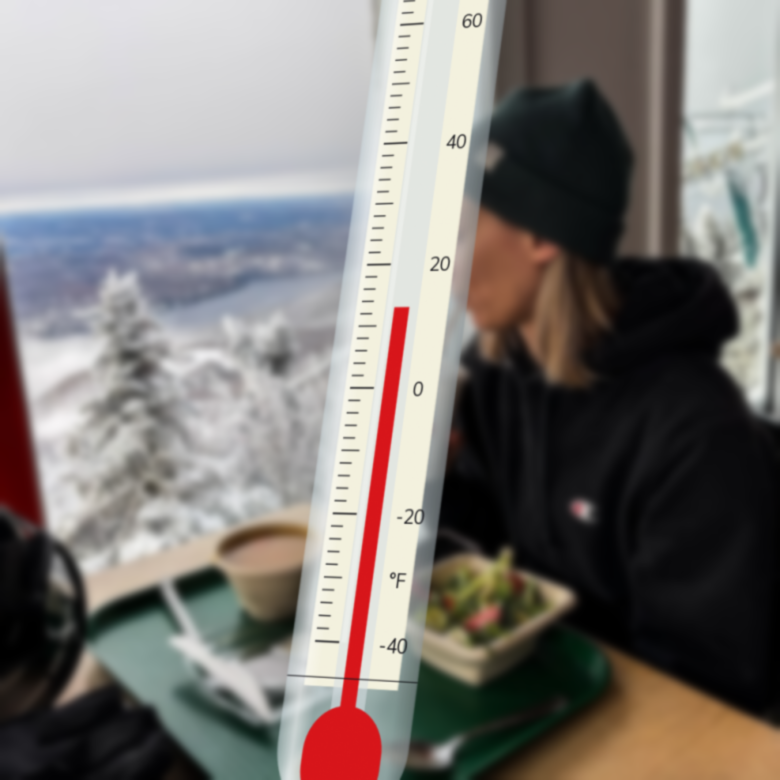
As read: **13** °F
